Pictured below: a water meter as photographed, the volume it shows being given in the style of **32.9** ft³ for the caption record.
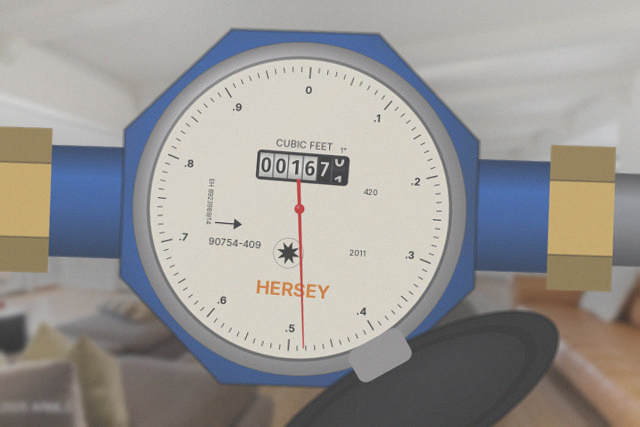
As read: **1670.48** ft³
